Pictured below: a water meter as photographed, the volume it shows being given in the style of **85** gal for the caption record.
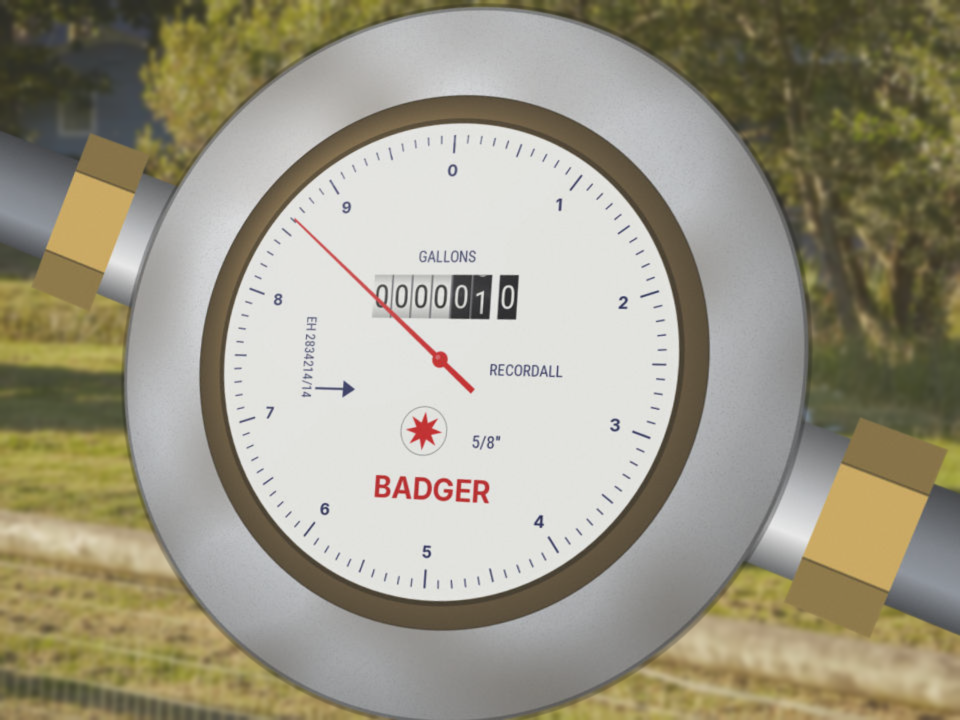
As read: **8.6** gal
